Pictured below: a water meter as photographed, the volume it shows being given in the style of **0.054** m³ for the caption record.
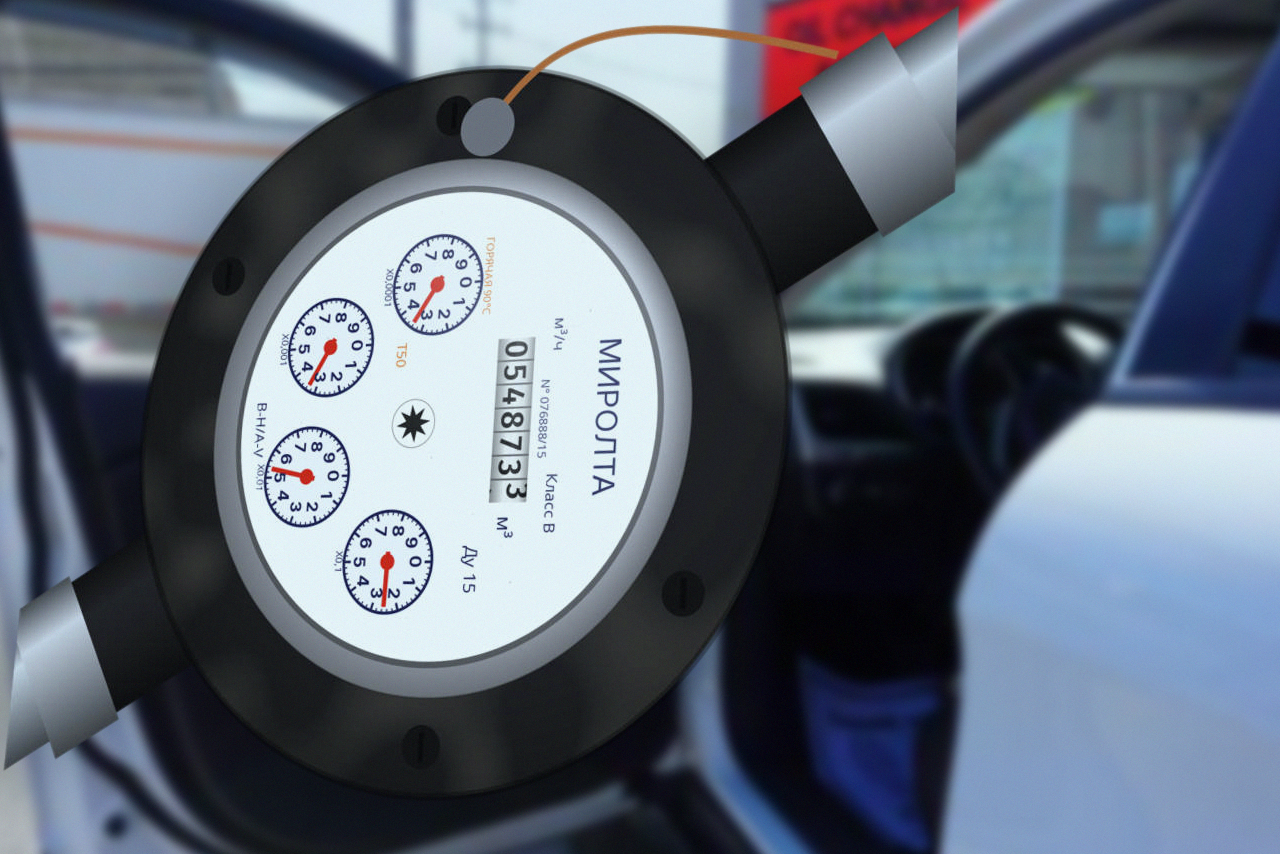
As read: **548733.2533** m³
